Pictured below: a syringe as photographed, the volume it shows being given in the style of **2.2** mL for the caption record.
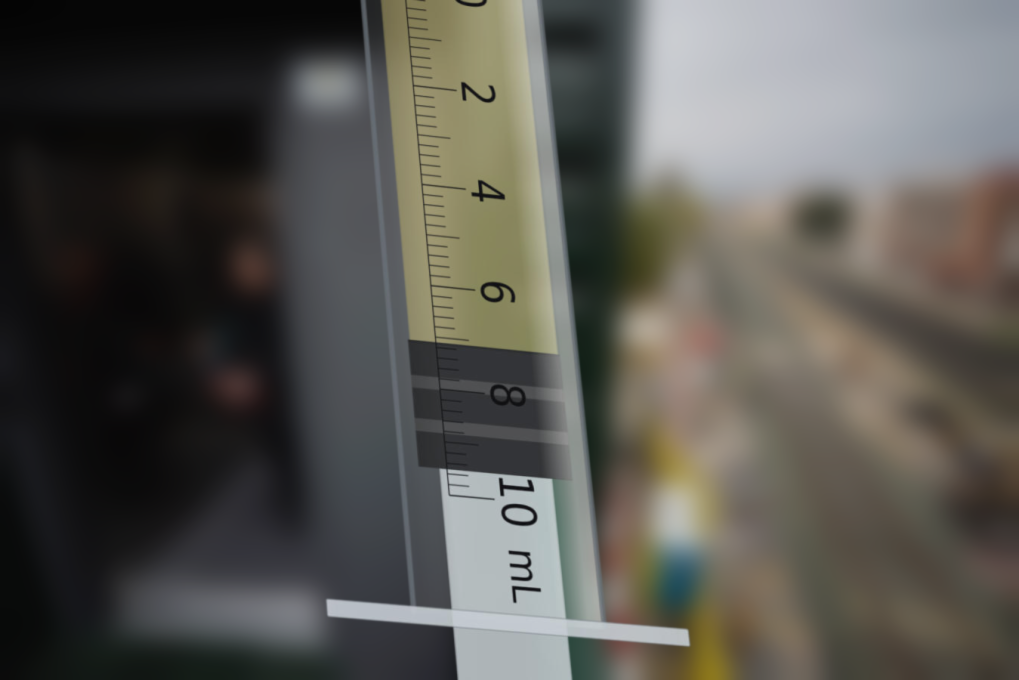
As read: **7.1** mL
